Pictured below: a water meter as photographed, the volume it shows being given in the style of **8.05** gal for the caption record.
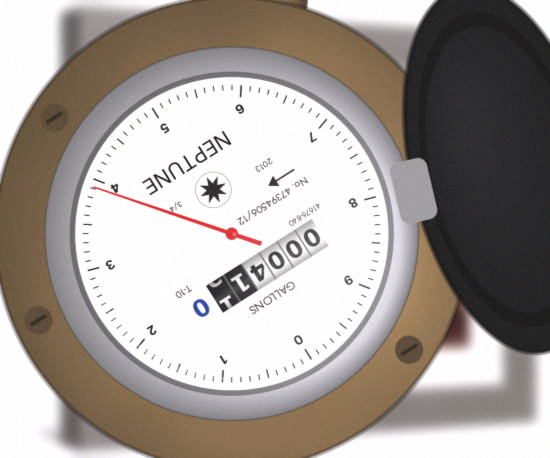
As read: **4113.9** gal
